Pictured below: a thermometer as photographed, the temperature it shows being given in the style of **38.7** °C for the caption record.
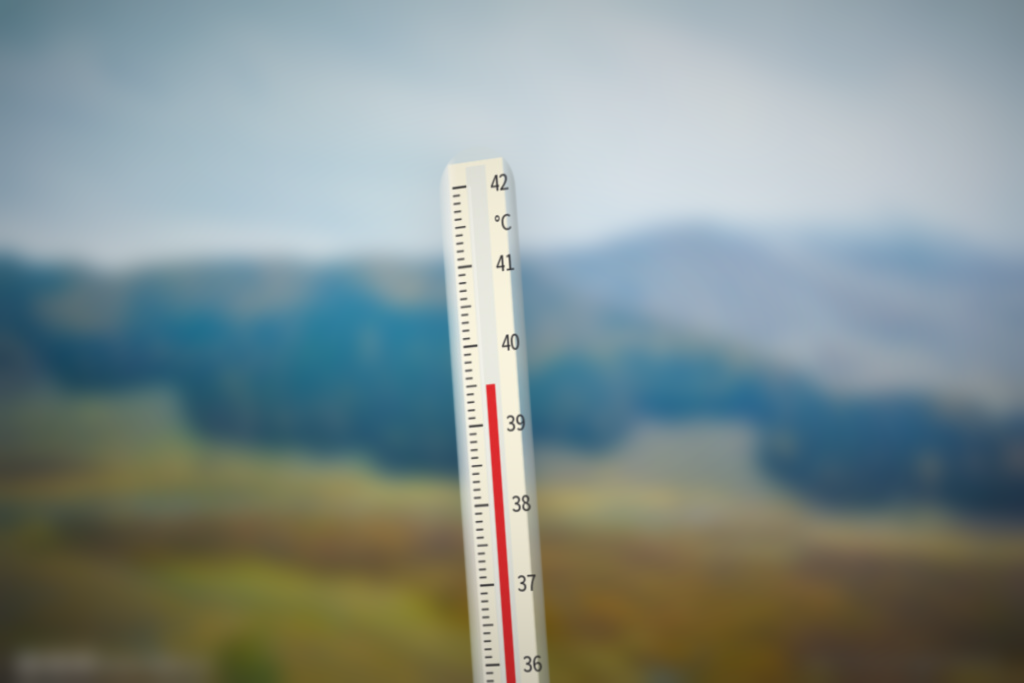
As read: **39.5** °C
